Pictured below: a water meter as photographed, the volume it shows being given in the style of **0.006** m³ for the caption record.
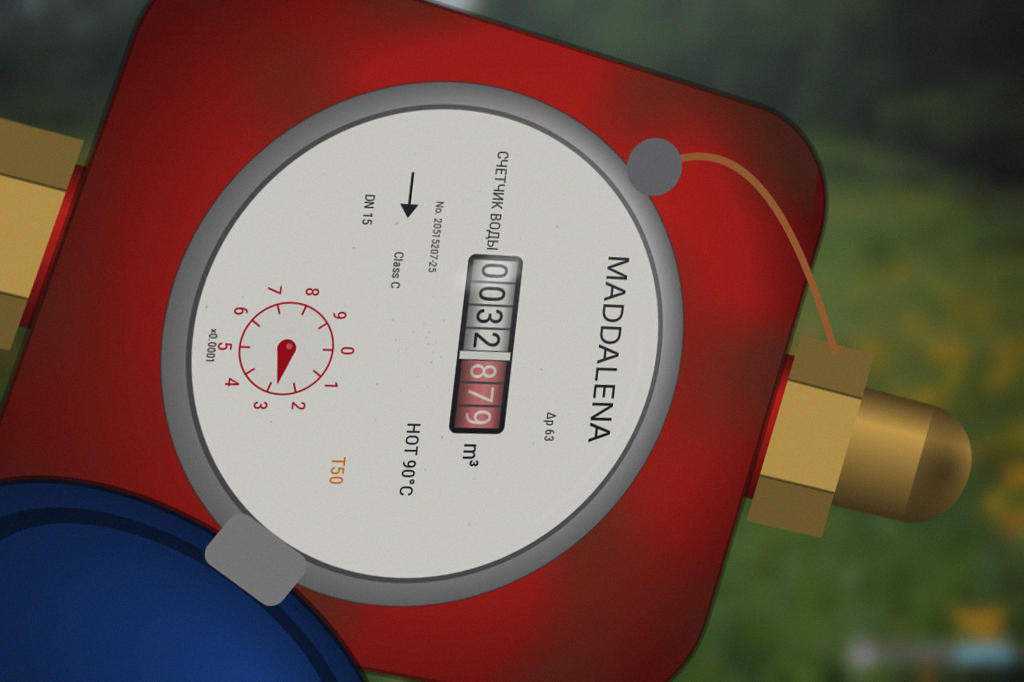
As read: **32.8792** m³
